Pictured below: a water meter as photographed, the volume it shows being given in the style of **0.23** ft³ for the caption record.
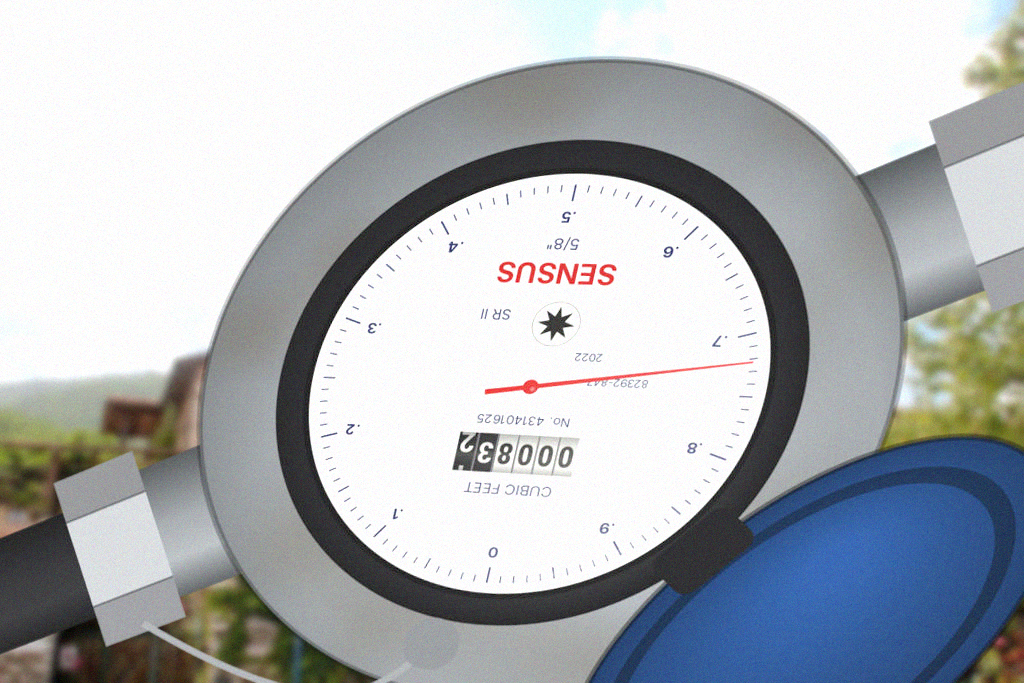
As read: **831.72** ft³
